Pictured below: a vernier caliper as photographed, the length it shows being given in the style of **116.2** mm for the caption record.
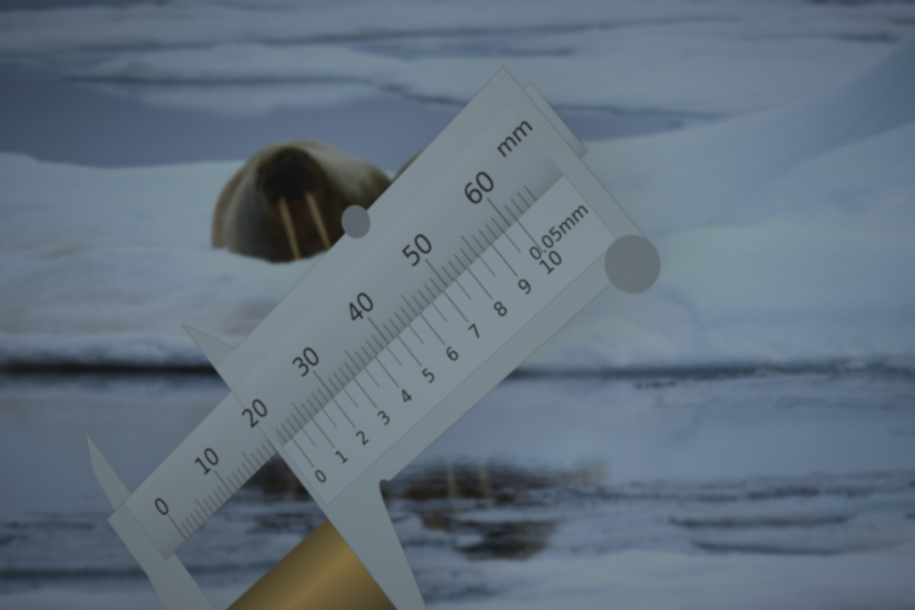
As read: **22.0** mm
